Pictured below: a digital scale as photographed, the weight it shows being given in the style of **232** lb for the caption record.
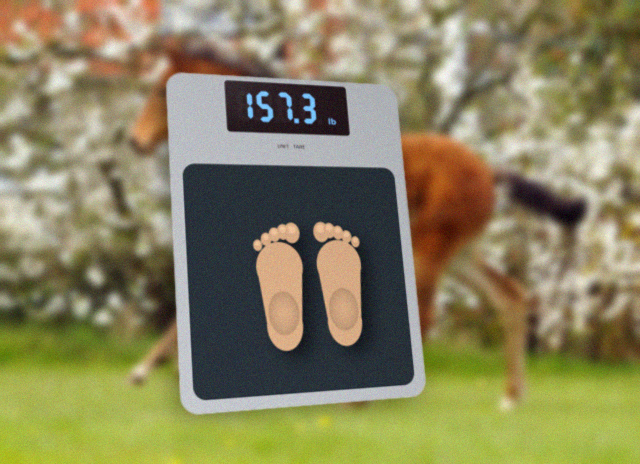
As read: **157.3** lb
